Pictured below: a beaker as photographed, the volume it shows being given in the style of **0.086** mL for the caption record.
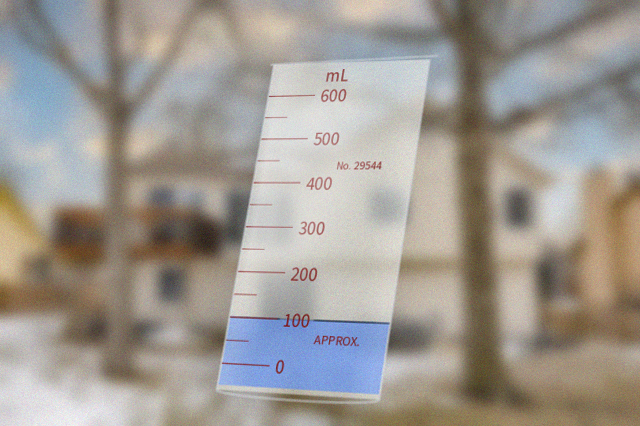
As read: **100** mL
